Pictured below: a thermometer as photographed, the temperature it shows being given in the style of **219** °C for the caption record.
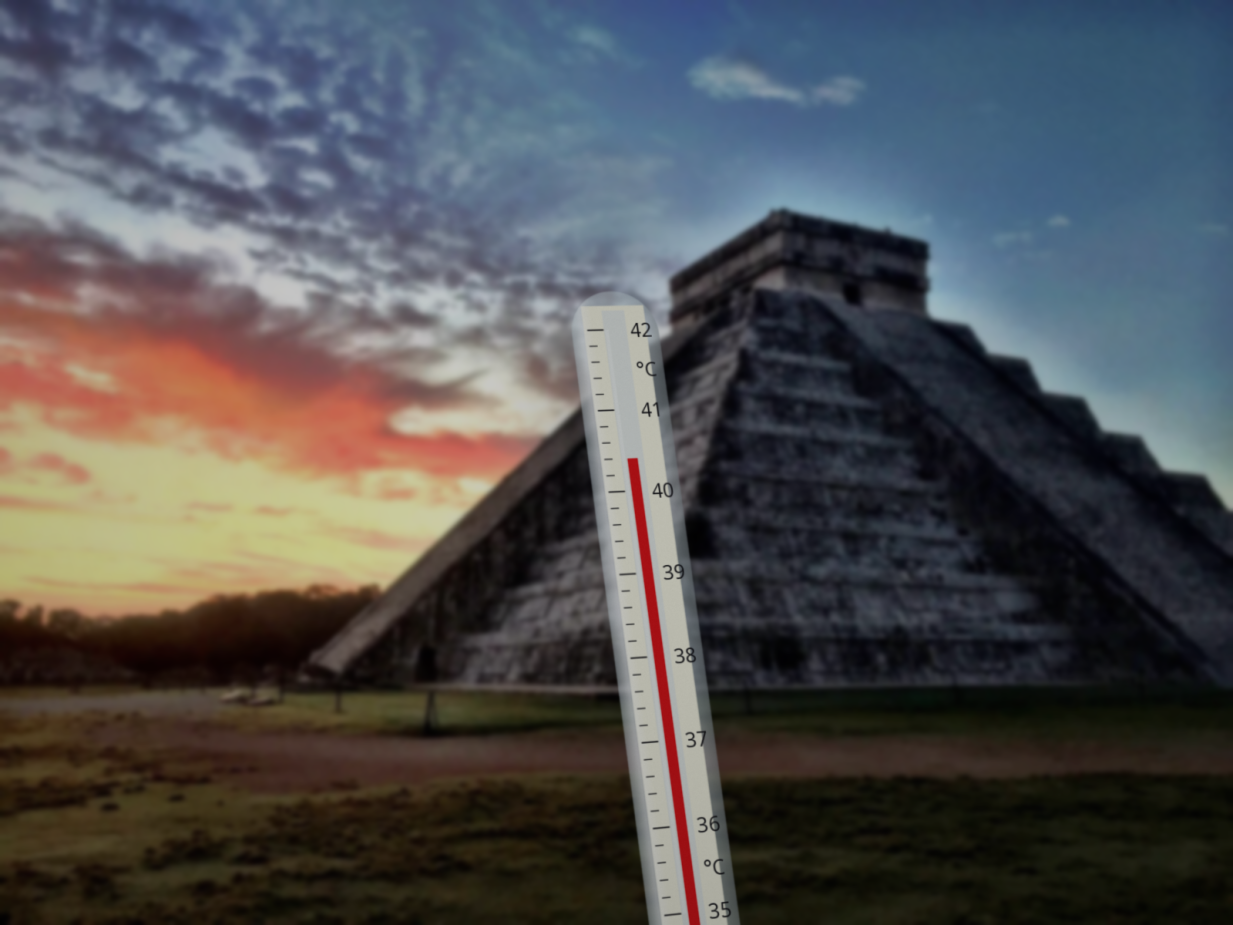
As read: **40.4** °C
